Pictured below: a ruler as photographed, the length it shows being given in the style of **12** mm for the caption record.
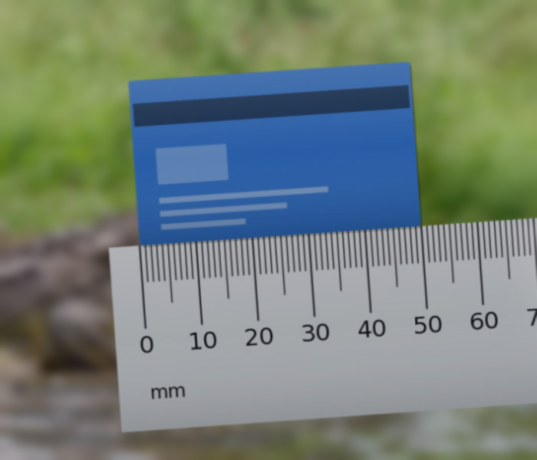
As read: **50** mm
